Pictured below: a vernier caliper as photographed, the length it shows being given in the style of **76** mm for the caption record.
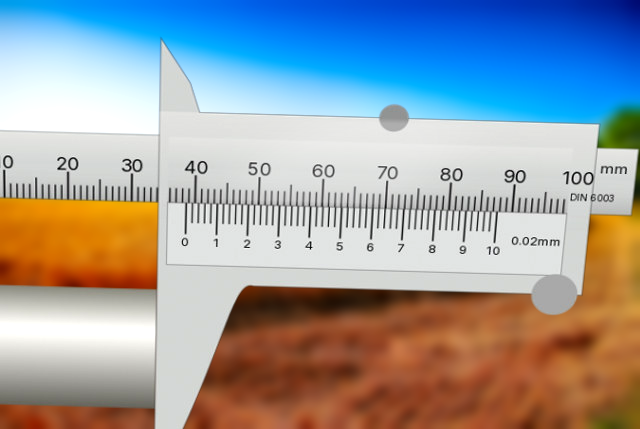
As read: **38.6** mm
